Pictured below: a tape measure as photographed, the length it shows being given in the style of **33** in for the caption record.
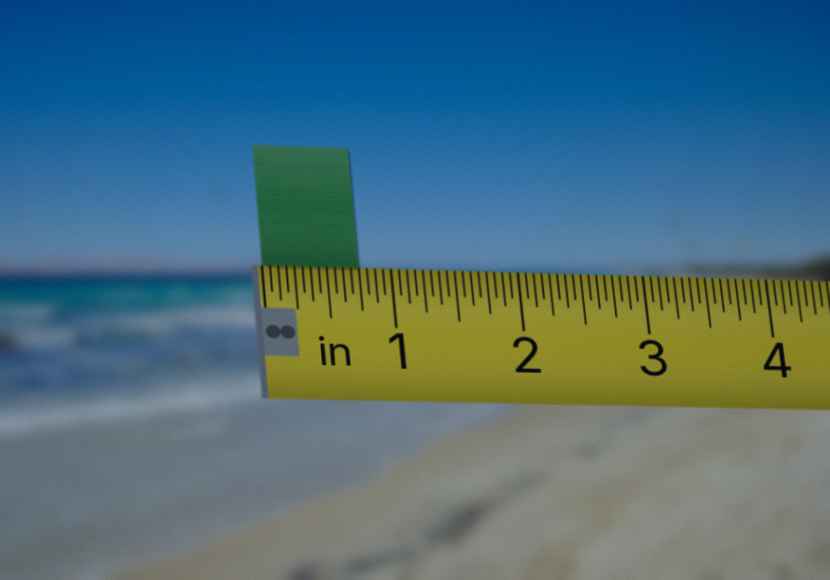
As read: **0.75** in
